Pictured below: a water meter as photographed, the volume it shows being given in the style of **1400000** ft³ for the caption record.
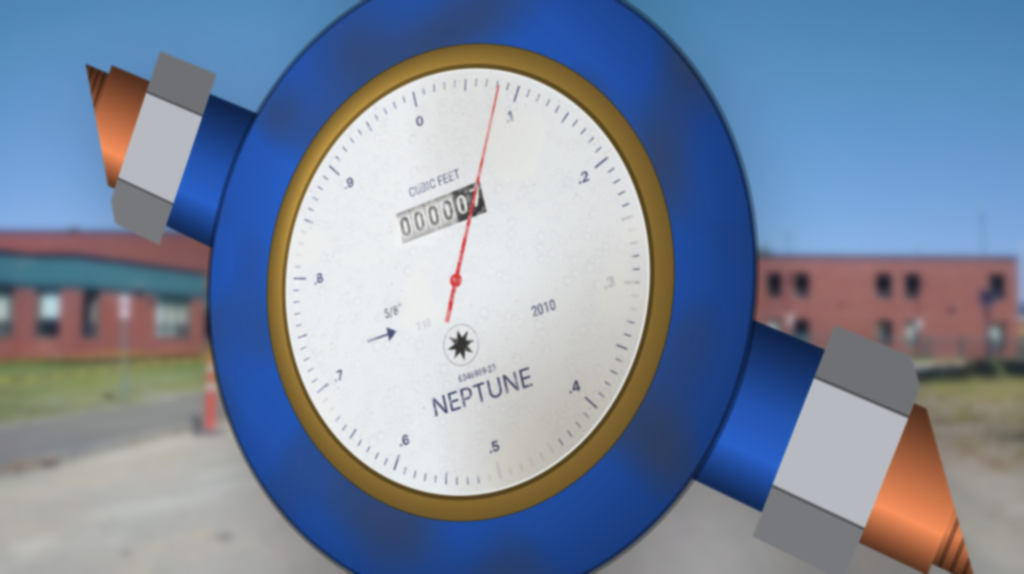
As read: **7.08** ft³
